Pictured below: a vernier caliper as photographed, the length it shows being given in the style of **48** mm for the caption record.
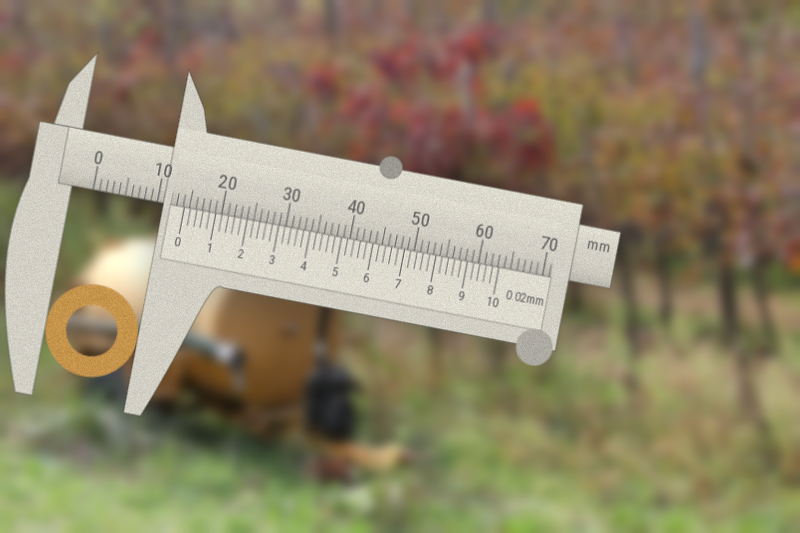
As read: **14.2** mm
